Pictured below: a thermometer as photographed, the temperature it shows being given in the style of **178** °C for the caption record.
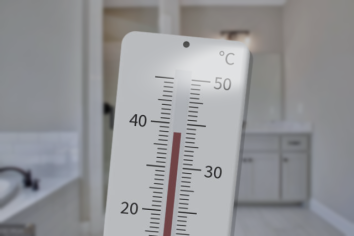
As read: **38** °C
